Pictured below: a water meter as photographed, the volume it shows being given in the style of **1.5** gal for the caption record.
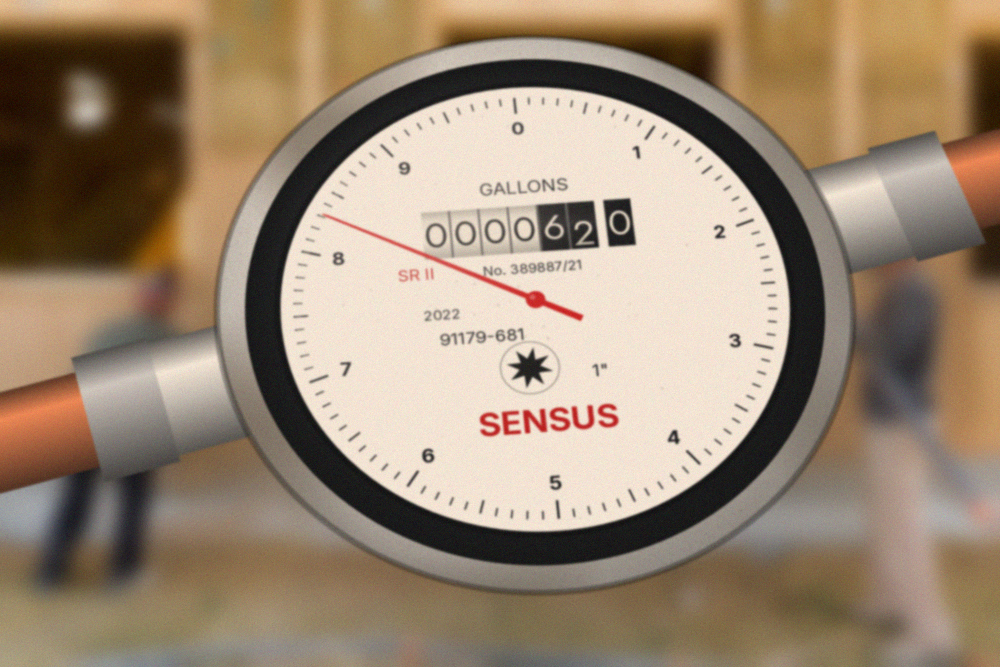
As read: **618.3** gal
